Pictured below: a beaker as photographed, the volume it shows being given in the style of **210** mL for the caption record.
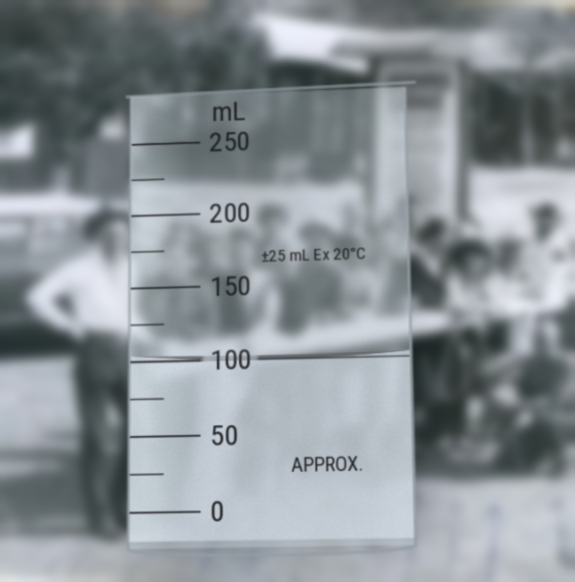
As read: **100** mL
